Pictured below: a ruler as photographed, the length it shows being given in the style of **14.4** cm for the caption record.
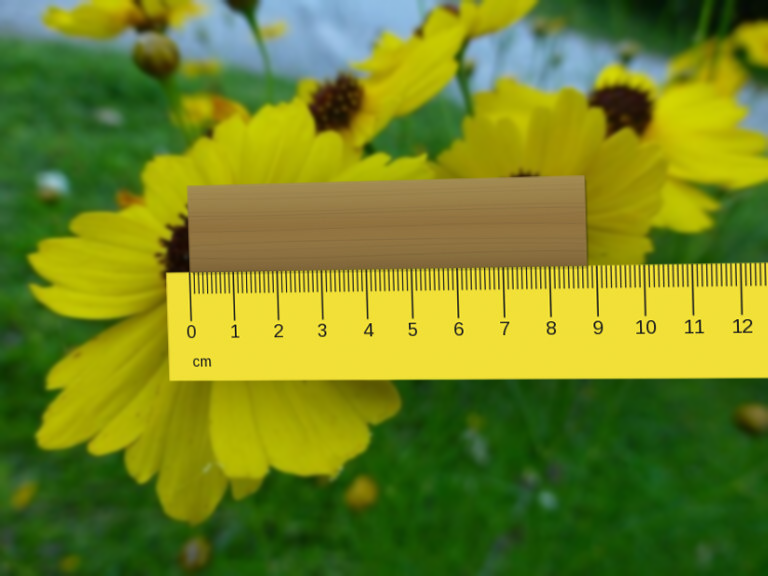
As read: **8.8** cm
